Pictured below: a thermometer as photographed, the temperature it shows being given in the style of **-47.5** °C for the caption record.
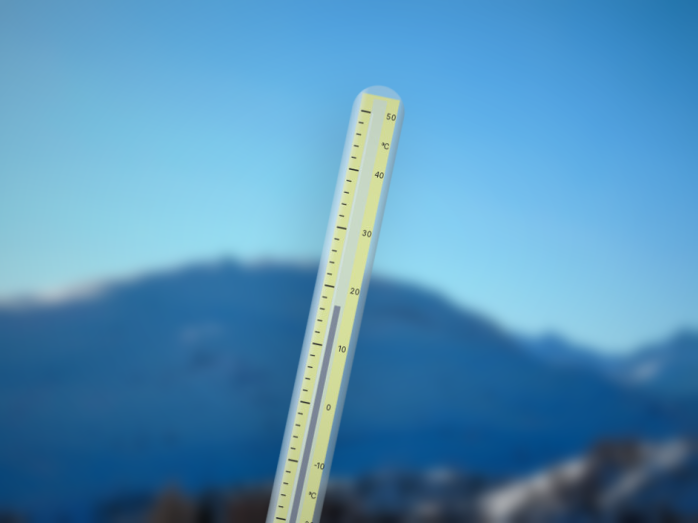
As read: **17** °C
